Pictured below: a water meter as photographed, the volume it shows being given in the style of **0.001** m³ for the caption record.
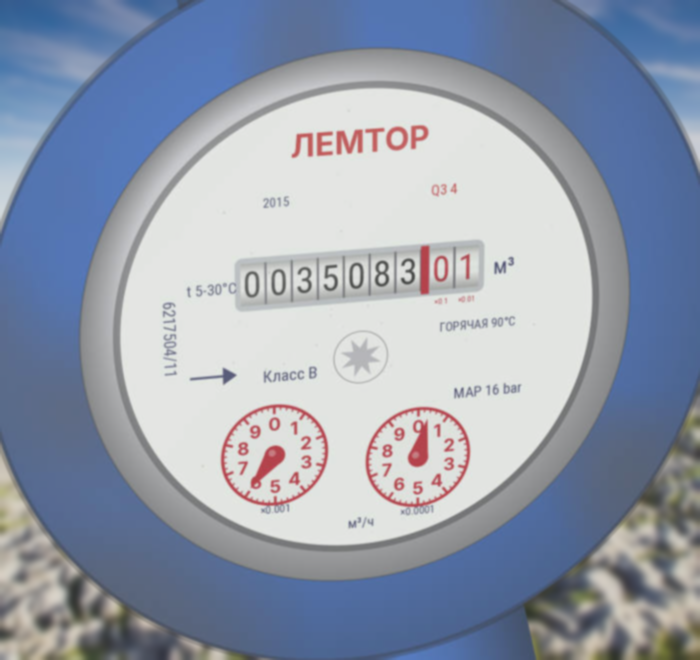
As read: **35083.0160** m³
